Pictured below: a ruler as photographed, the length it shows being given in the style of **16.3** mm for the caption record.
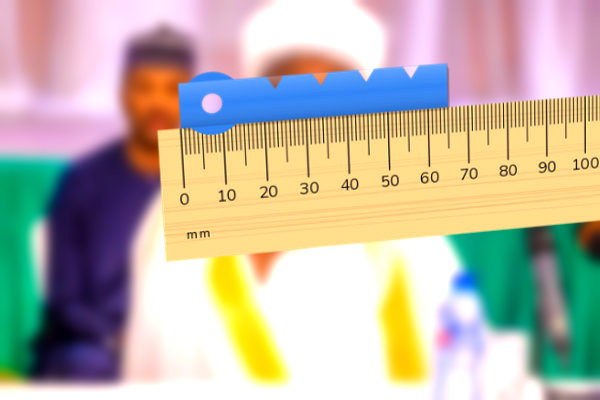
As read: **65** mm
